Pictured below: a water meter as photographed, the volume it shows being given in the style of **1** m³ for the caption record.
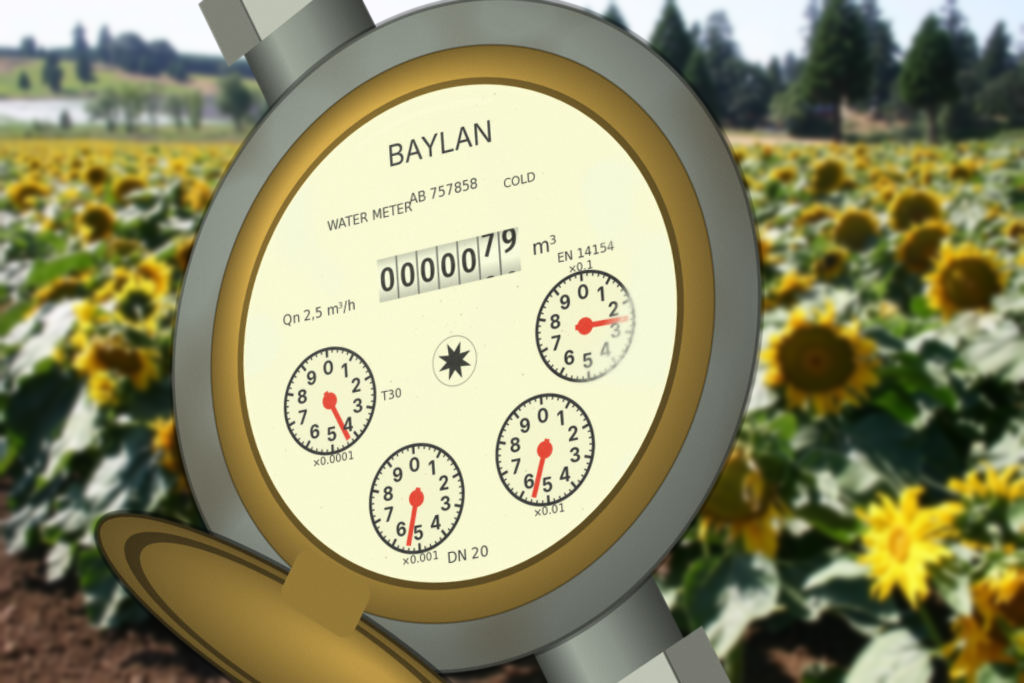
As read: **79.2554** m³
